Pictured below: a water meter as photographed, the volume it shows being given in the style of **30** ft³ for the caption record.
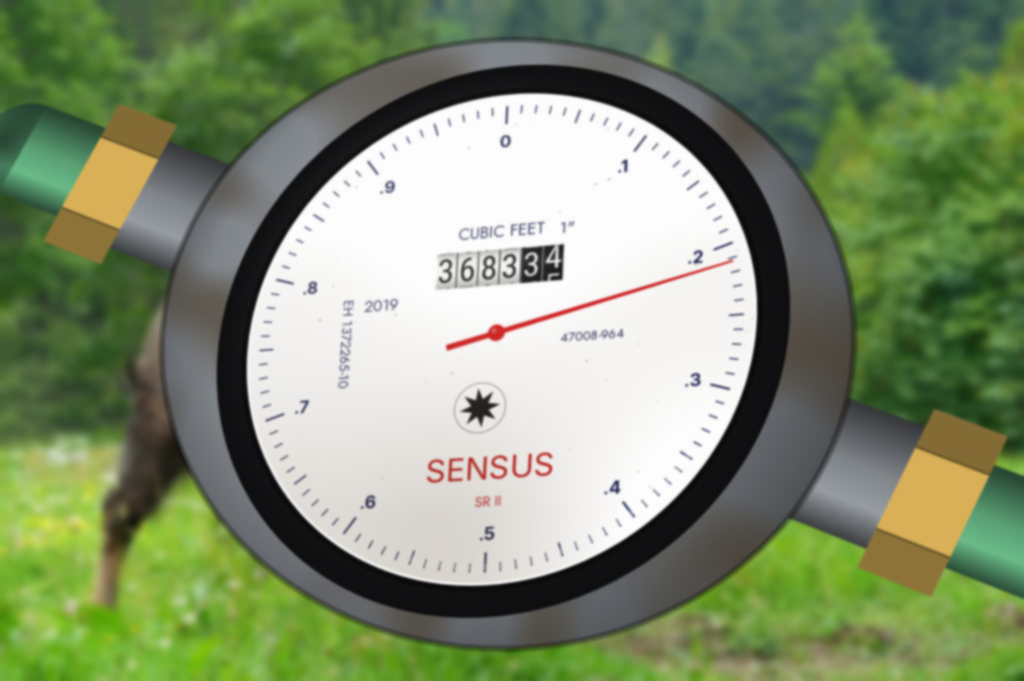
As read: **368334.21** ft³
